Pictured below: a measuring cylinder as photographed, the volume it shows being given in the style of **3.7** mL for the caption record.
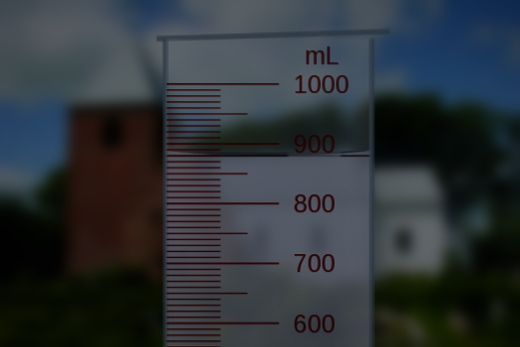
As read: **880** mL
